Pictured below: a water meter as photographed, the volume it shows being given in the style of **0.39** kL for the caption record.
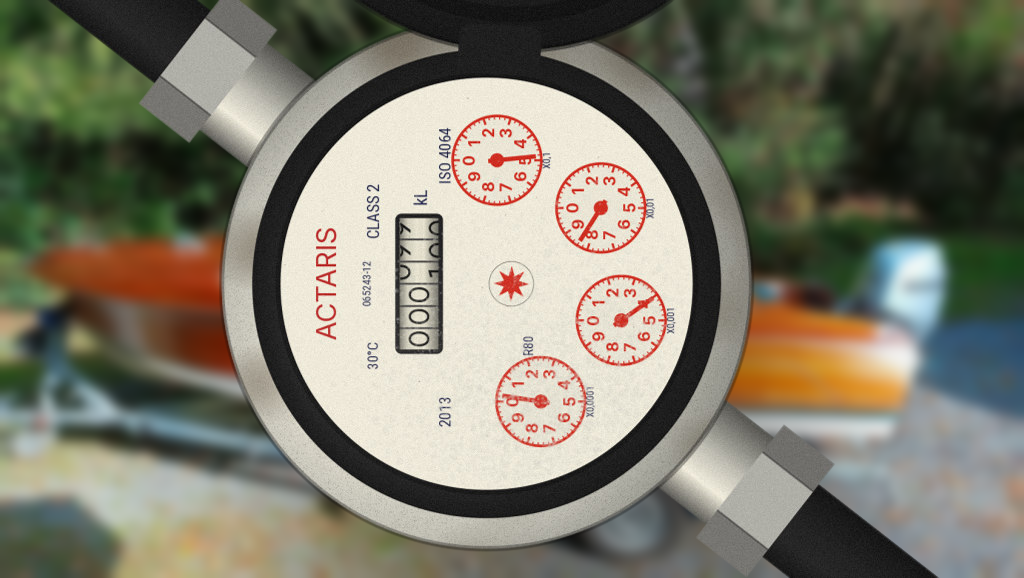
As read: **99.4840** kL
